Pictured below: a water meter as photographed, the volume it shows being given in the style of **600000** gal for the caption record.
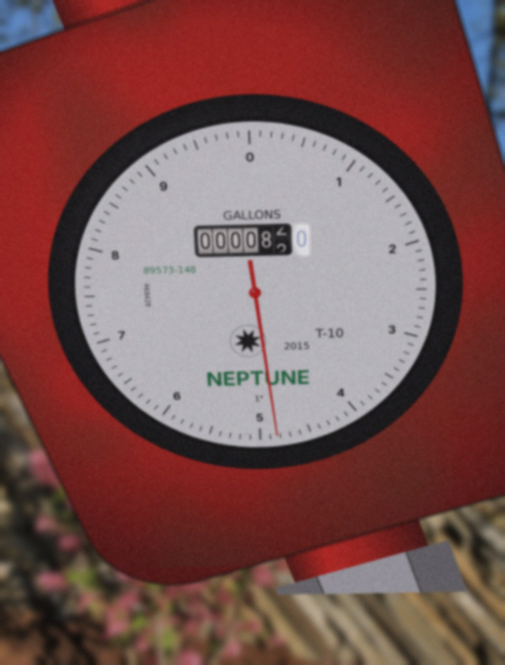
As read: **824.8** gal
